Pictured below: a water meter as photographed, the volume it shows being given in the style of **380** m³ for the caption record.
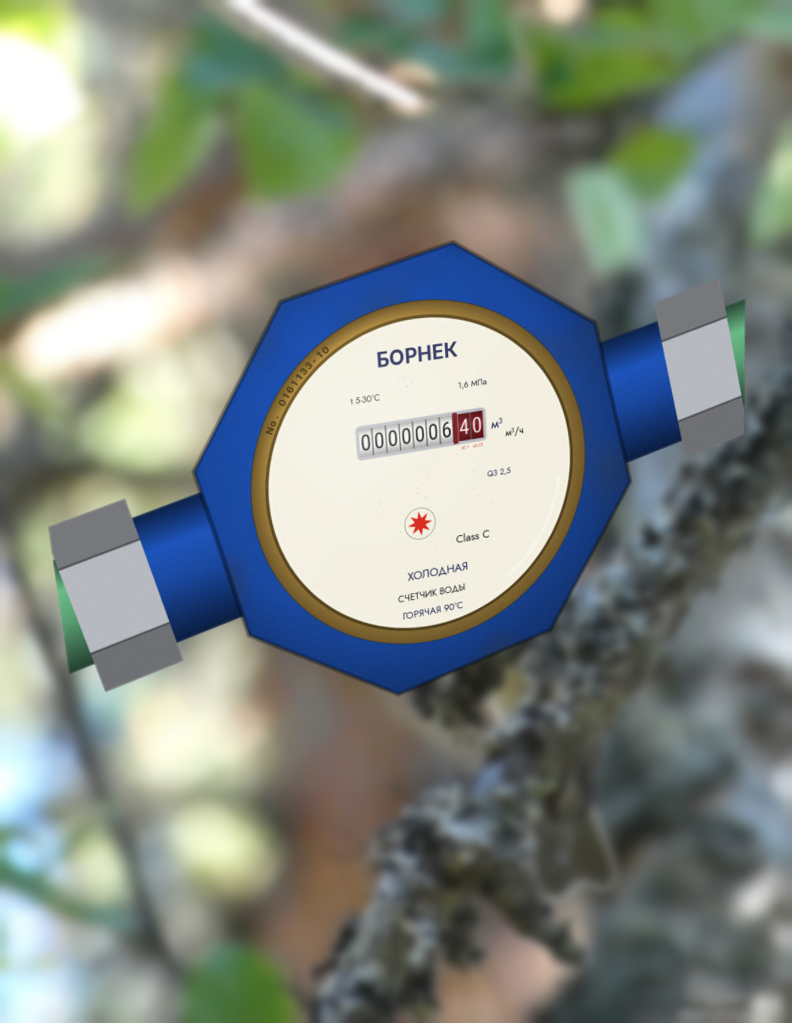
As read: **6.40** m³
